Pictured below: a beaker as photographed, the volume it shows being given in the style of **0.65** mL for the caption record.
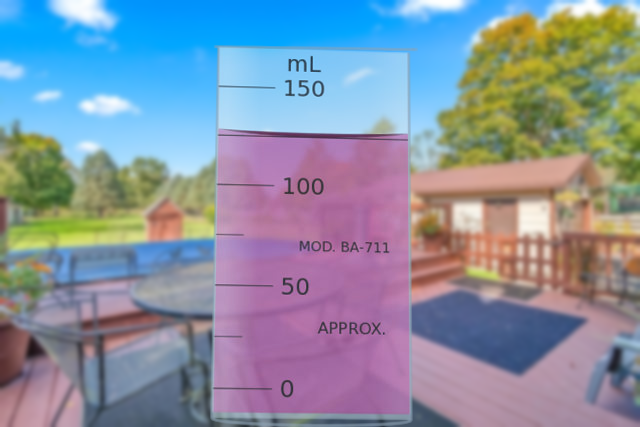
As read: **125** mL
